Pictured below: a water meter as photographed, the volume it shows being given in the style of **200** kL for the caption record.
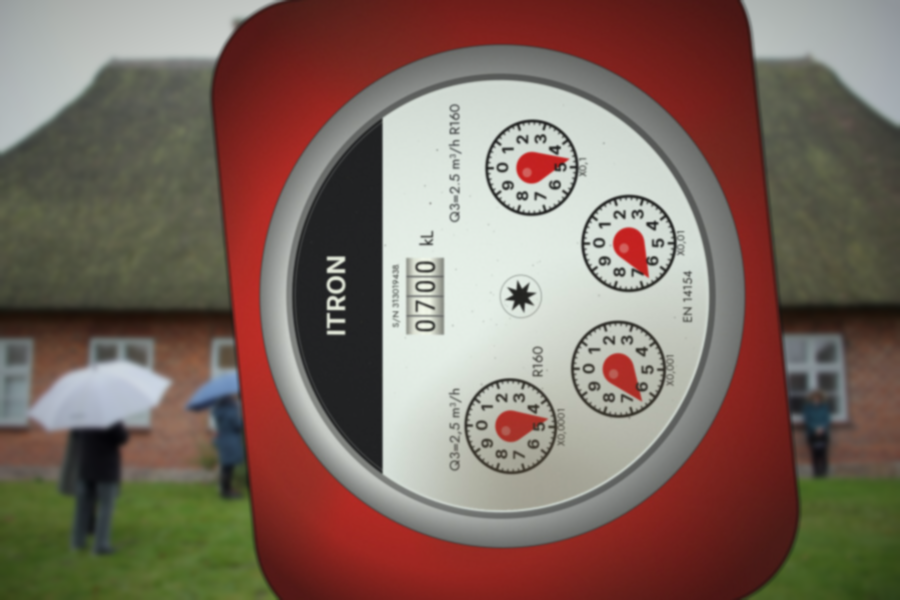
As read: **700.4664** kL
